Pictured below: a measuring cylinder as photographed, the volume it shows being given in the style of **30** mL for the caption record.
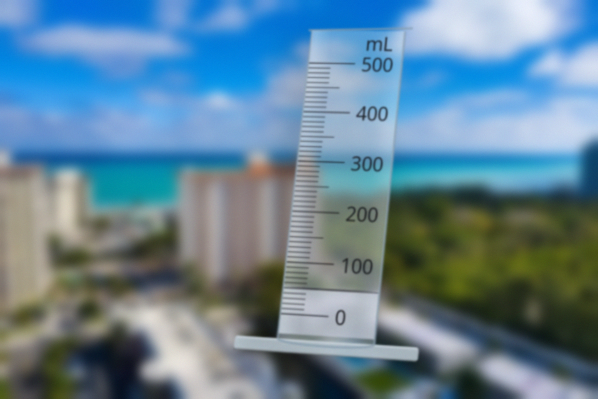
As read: **50** mL
